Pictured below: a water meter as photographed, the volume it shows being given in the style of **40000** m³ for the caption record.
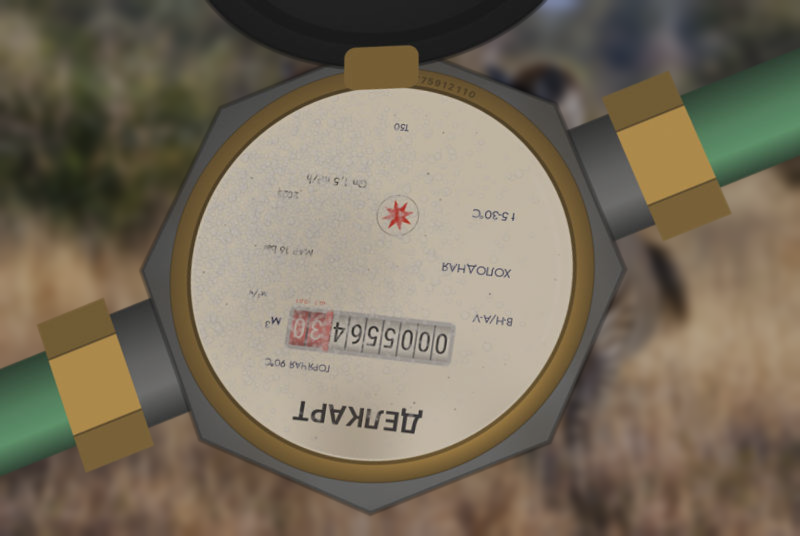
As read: **5564.30** m³
